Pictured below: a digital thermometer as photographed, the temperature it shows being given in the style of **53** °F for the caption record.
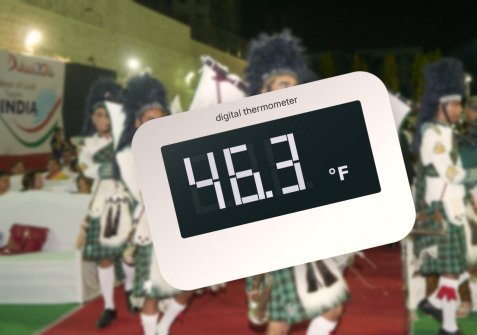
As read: **46.3** °F
